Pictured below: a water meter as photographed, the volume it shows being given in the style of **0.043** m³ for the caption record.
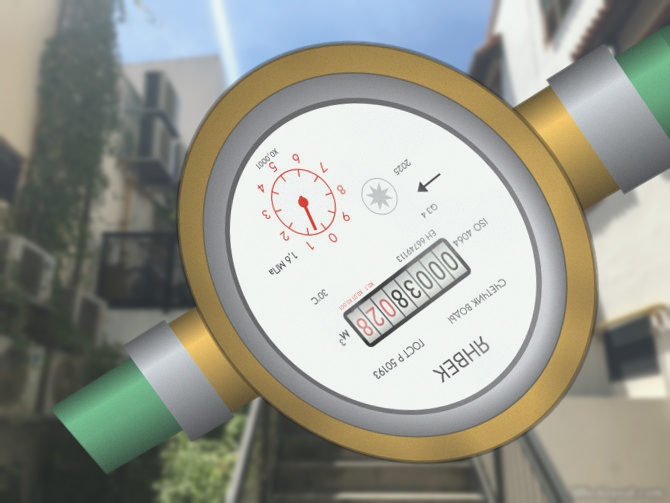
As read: **38.0280** m³
